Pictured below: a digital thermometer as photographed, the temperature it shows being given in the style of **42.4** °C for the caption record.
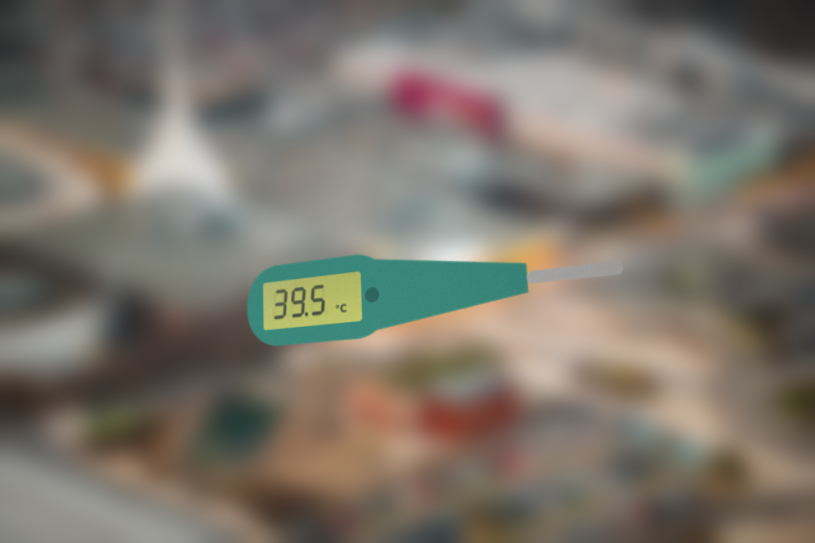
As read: **39.5** °C
